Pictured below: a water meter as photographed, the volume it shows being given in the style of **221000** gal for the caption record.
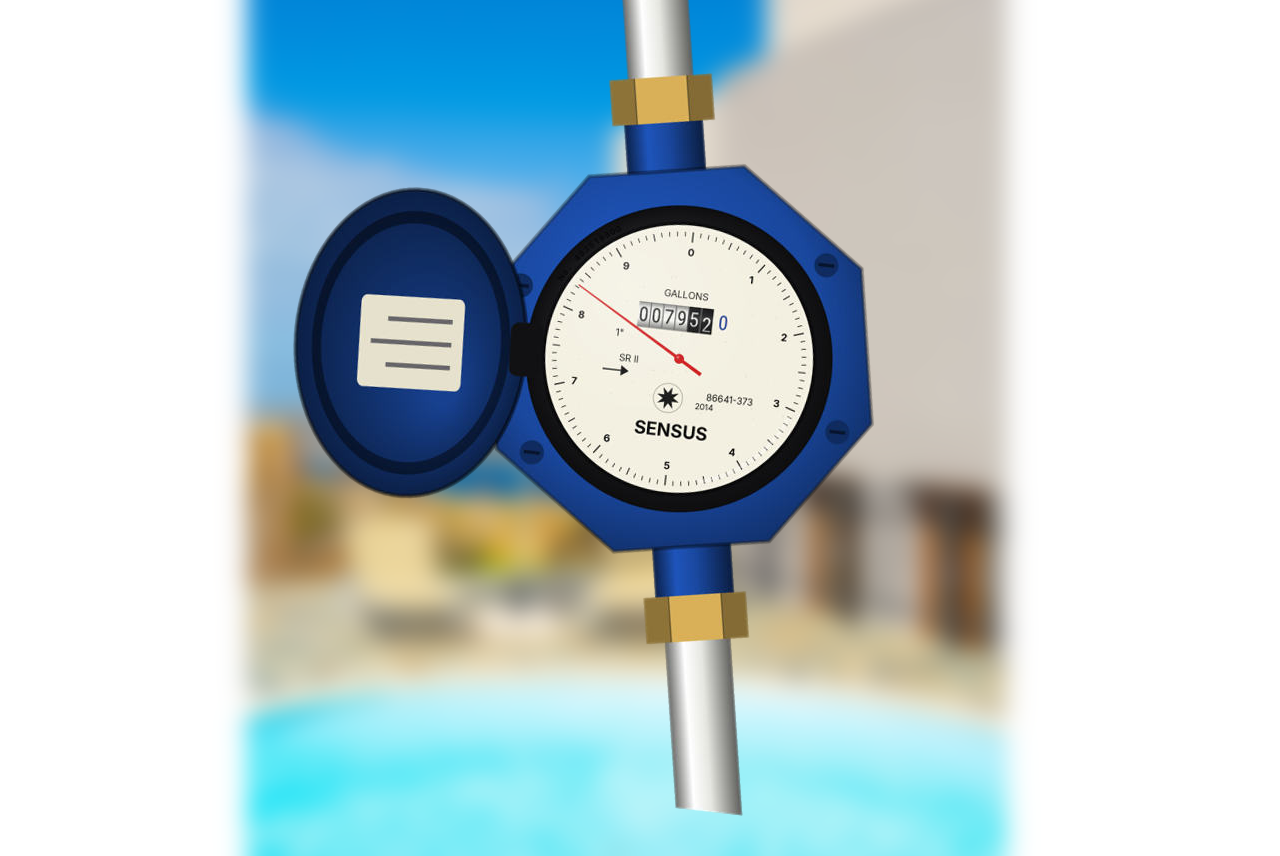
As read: **79518.3** gal
